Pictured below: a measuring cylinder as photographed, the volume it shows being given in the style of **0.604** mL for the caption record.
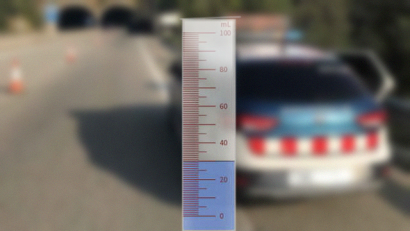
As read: **30** mL
